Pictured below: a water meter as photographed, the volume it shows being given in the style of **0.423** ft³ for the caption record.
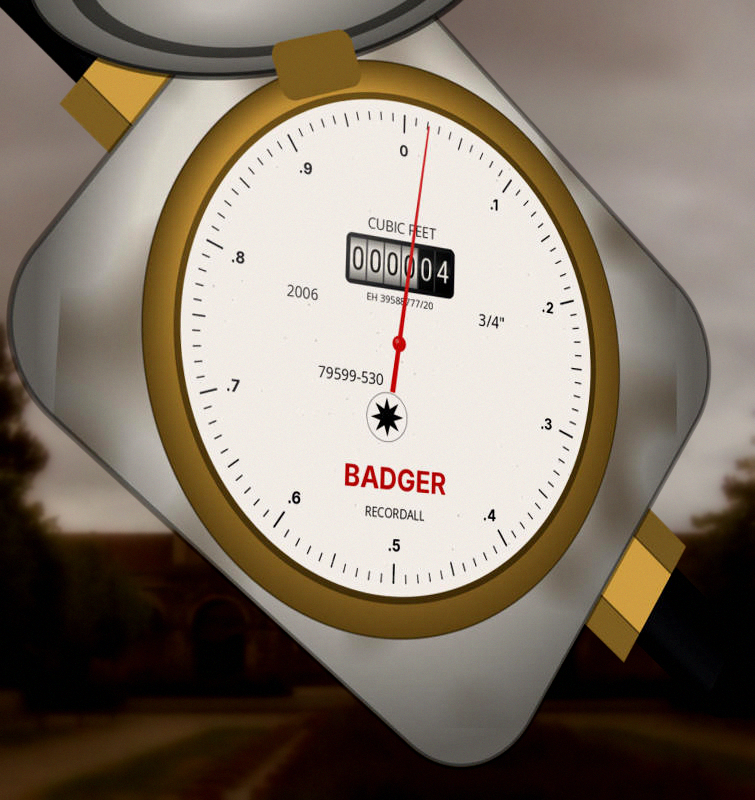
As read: **4.02** ft³
